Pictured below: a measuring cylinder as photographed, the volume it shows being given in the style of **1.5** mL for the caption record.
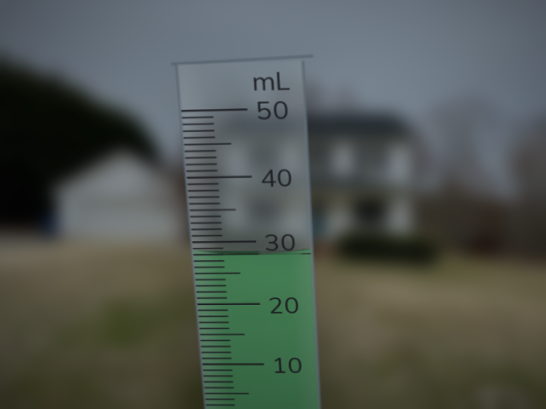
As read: **28** mL
